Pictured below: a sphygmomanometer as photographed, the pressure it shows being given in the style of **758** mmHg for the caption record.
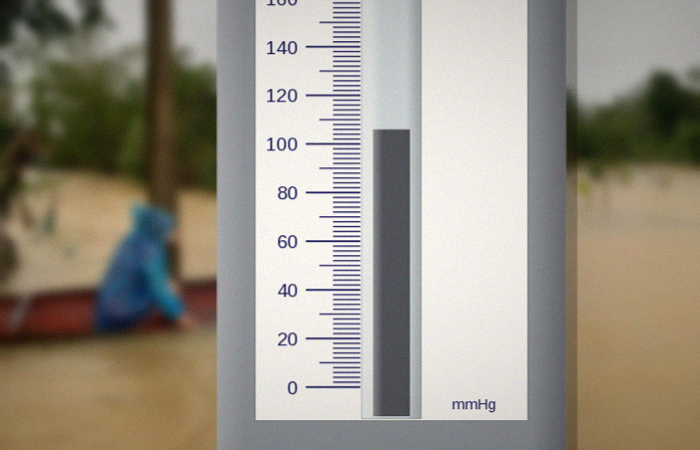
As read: **106** mmHg
